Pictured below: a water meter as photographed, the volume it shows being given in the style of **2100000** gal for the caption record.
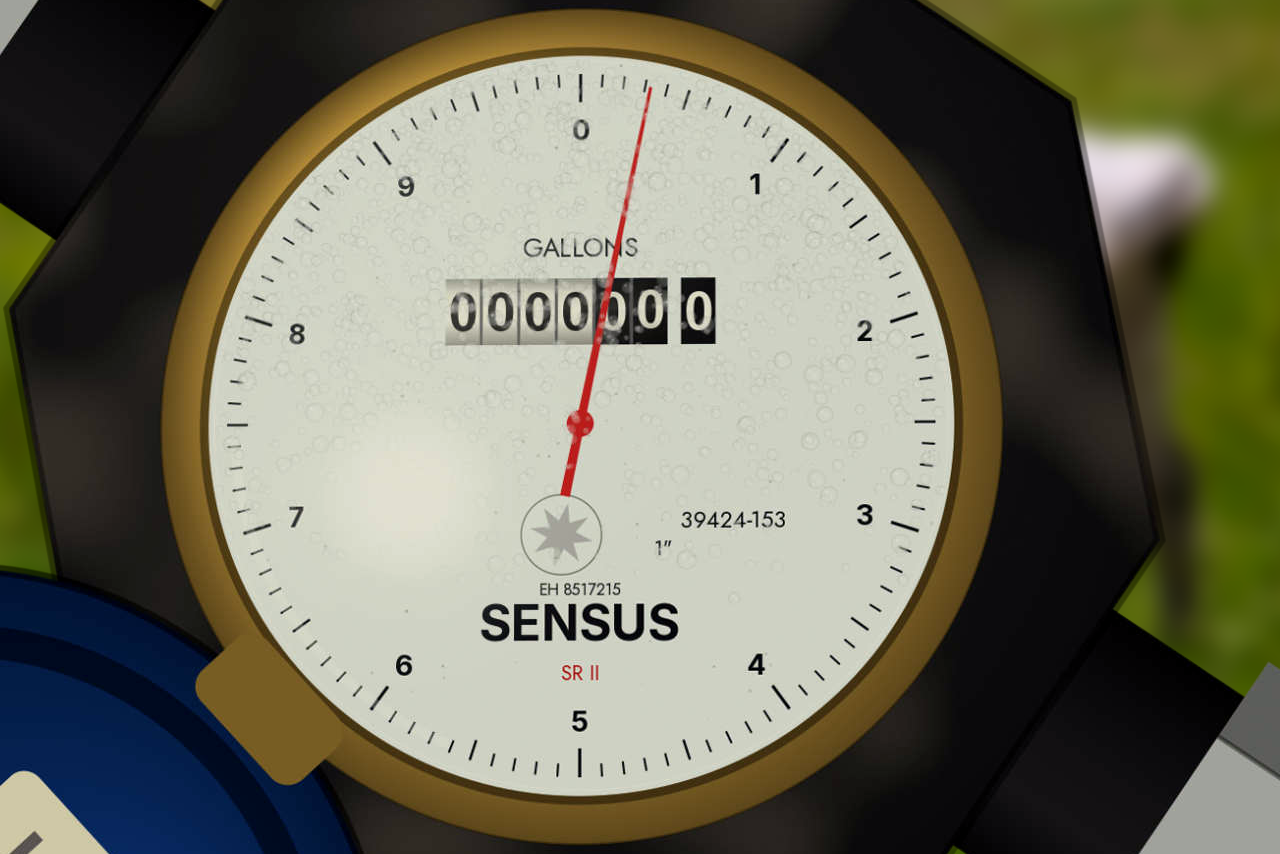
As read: **0.3** gal
